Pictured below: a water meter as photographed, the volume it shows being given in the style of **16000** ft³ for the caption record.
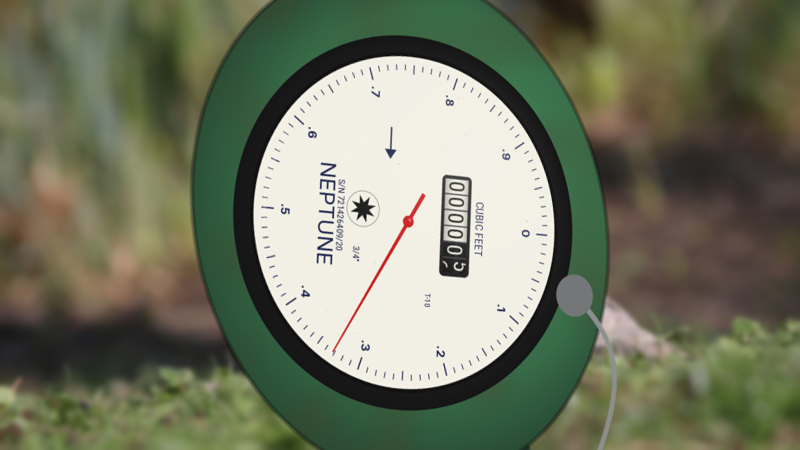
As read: **5.33** ft³
